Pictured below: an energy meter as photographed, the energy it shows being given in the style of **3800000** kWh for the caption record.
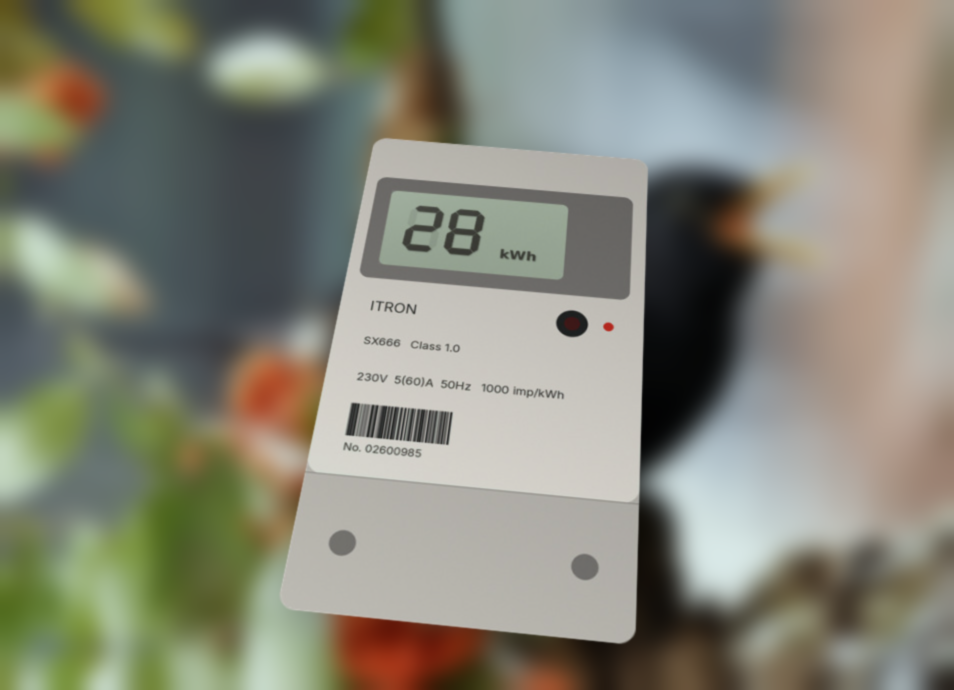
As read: **28** kWh
